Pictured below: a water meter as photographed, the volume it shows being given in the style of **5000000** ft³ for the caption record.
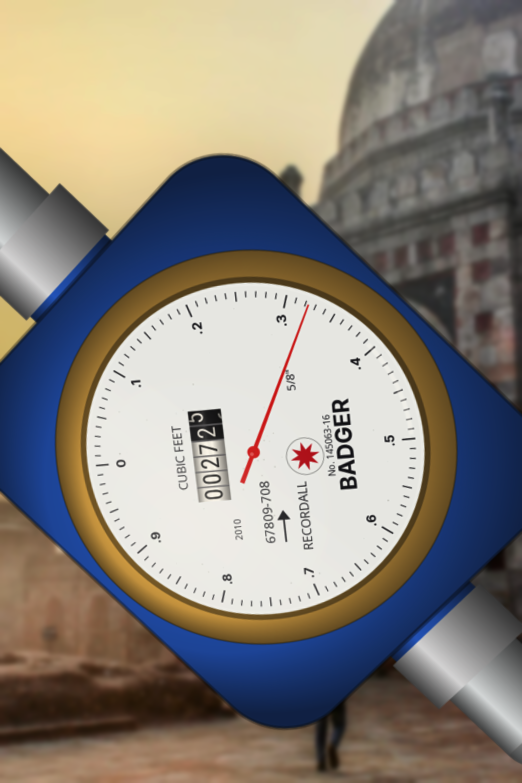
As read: **2725.32** ft³
